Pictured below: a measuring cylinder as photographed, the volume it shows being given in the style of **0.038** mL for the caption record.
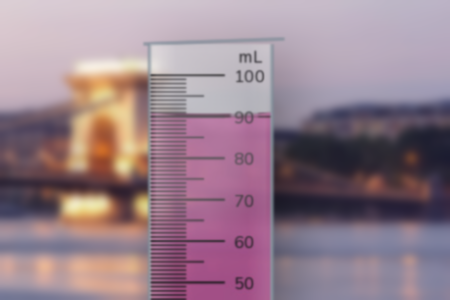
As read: **90** mL
